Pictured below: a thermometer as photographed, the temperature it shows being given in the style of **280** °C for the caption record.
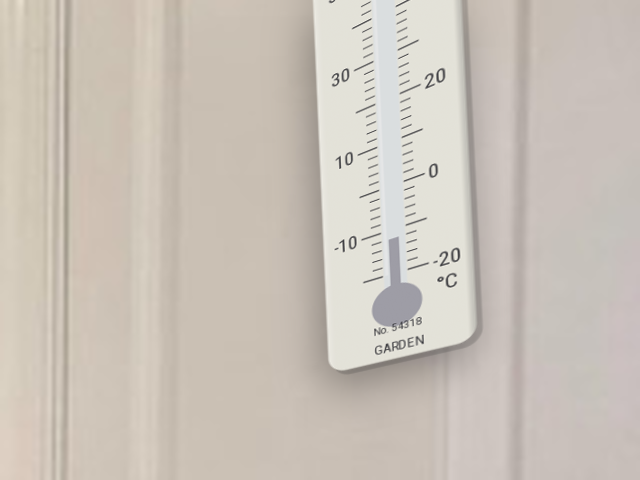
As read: **-12** °C
